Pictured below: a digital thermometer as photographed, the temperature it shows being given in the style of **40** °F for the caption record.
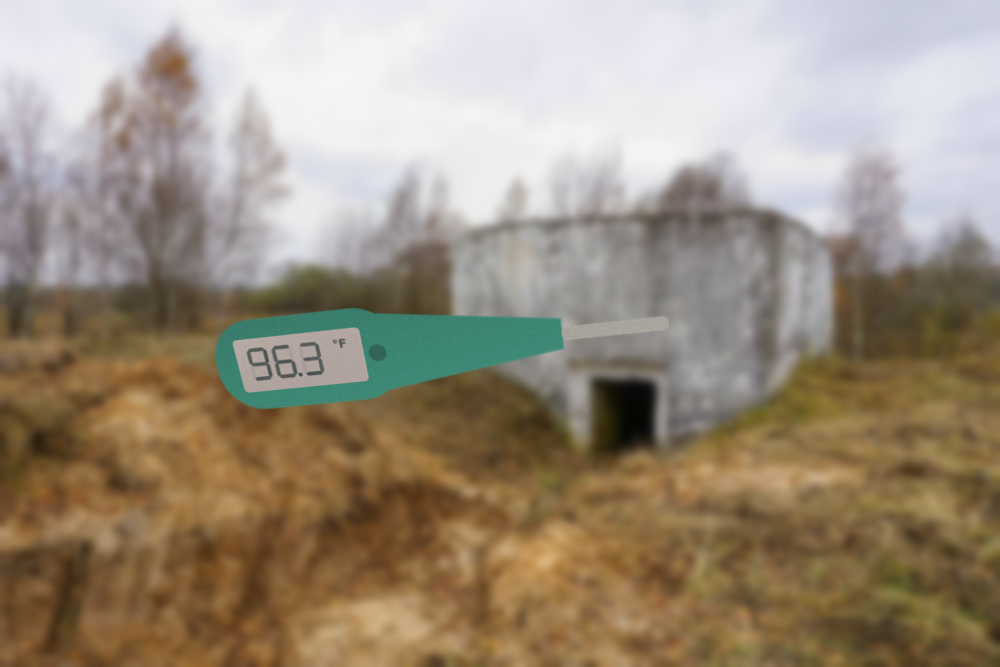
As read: **96.3** °F
